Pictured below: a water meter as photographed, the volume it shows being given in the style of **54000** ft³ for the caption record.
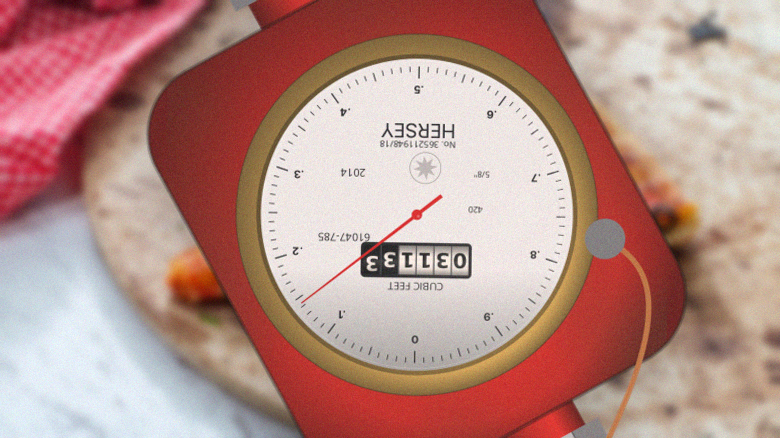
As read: **31133.14** ft³
